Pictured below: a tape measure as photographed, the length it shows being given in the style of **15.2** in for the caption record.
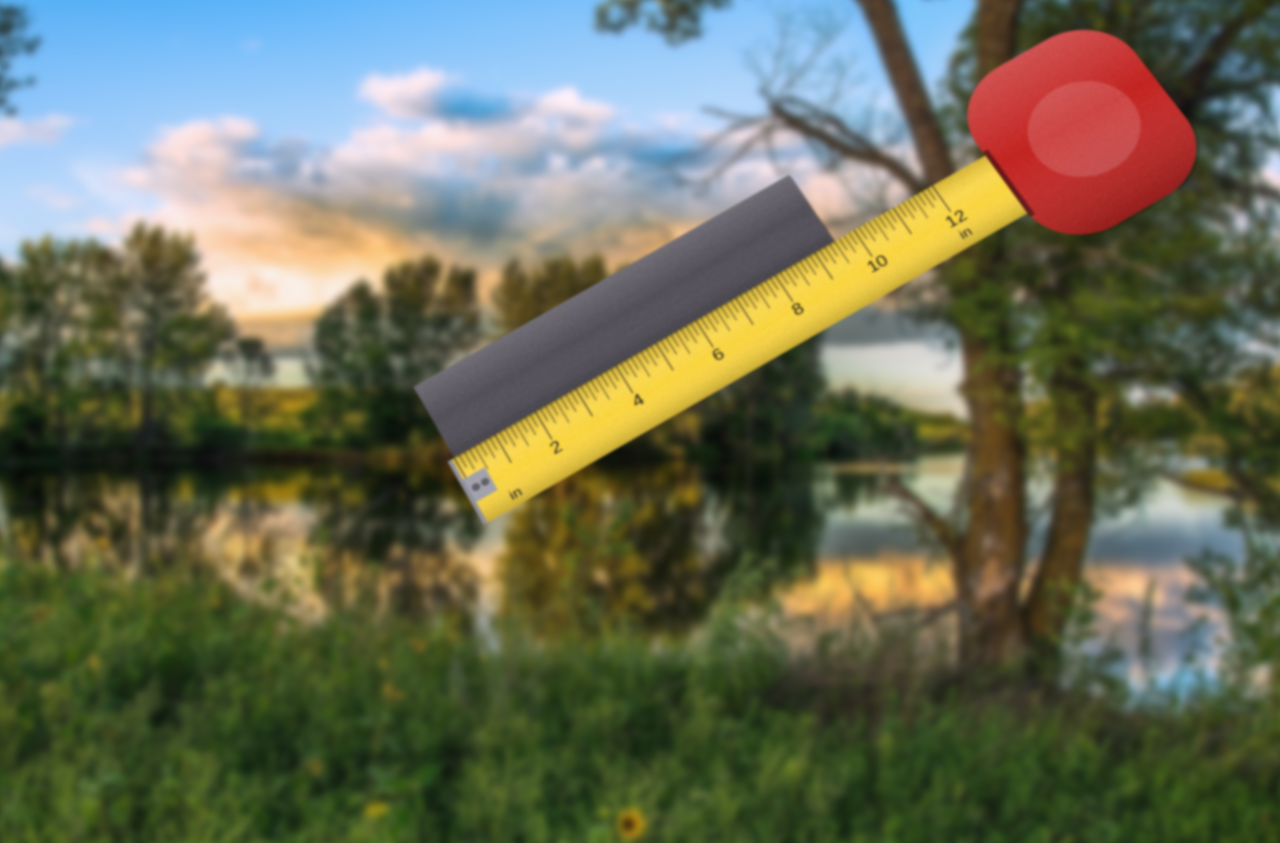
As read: **9.5** in
